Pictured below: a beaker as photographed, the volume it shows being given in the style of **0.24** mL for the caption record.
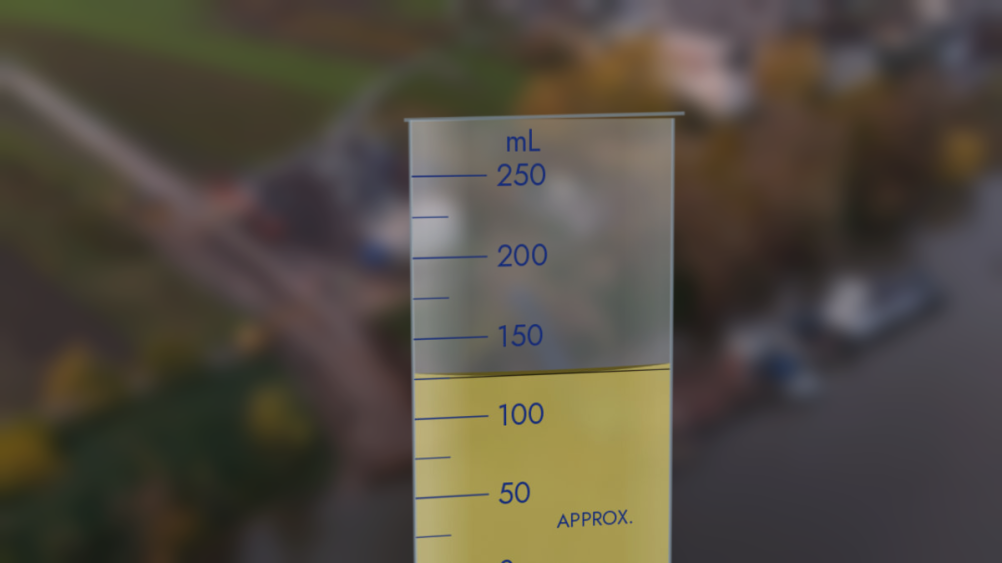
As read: **125** mL
